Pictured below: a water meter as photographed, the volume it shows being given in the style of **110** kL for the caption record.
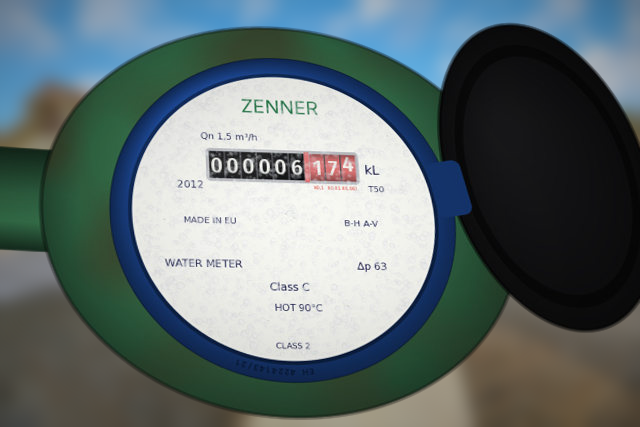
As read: **6.174** kL
